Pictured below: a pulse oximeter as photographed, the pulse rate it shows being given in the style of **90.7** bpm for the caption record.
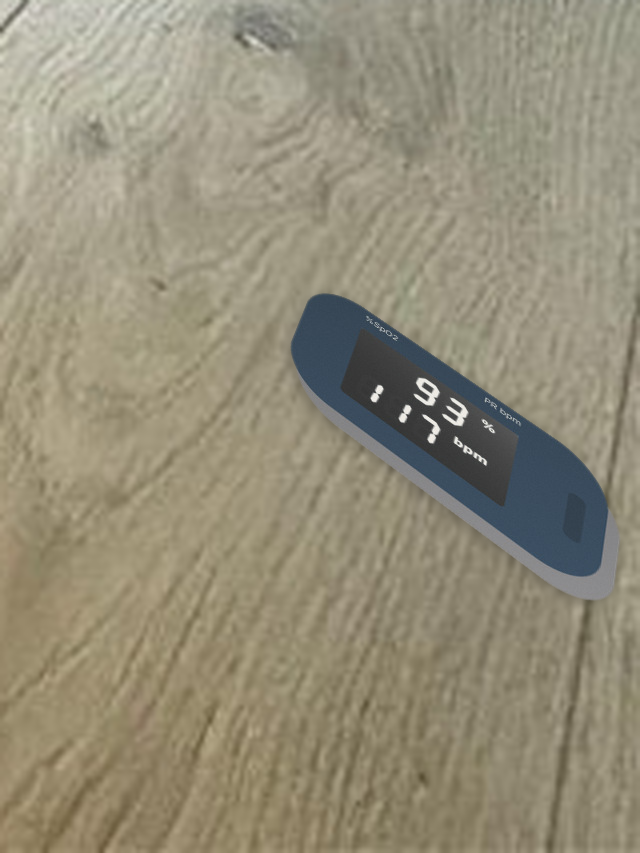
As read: **117** bpm
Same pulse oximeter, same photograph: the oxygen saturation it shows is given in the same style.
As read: **93** %
